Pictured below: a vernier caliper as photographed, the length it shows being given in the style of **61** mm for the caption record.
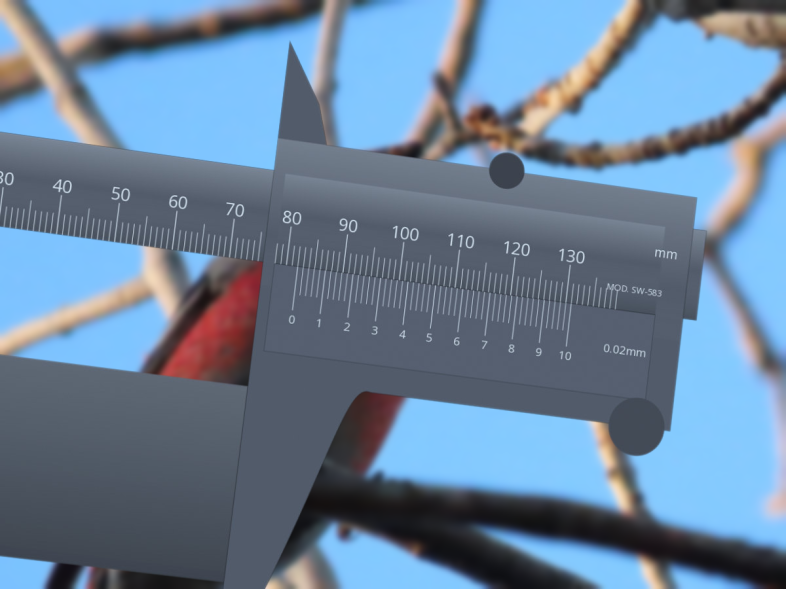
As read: **82.0** mm
